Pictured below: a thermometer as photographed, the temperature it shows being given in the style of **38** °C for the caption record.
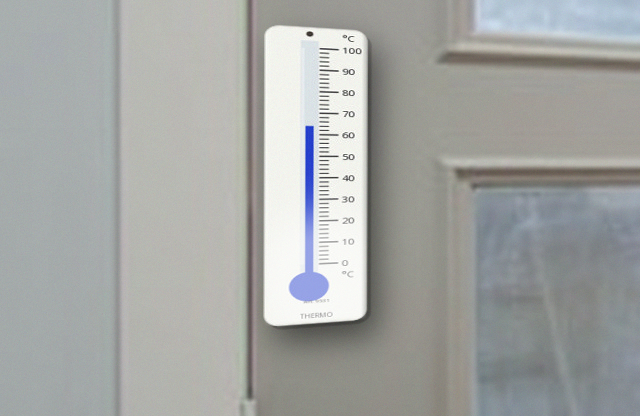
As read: **64** °C
